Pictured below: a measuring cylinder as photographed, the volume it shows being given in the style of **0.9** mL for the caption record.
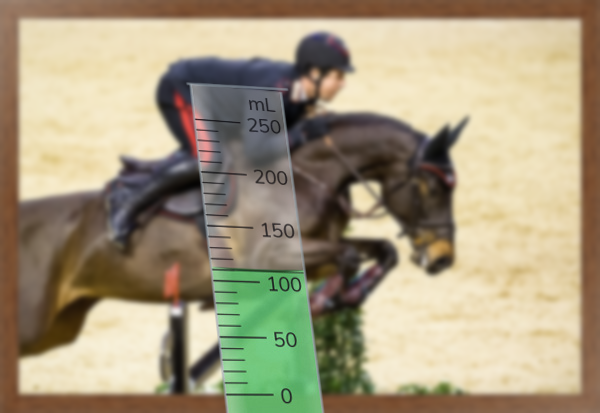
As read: **110** mL
